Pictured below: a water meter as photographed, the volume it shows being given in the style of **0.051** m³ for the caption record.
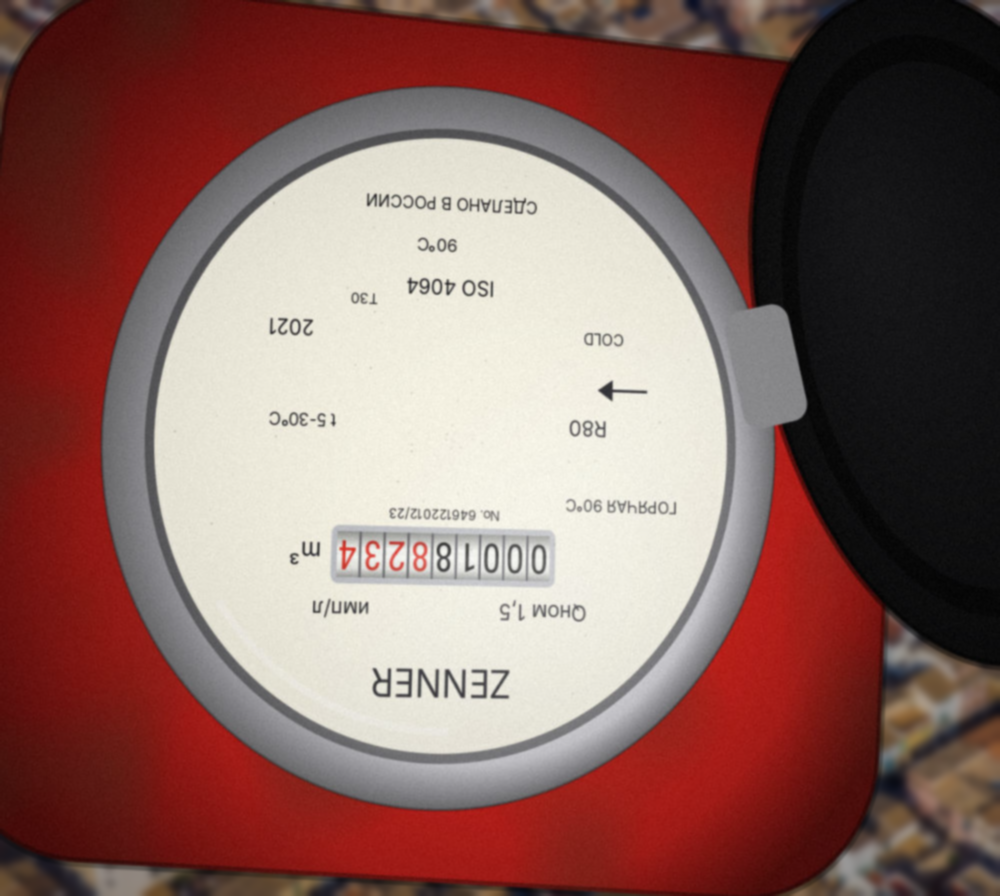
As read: **18.8234** m³
